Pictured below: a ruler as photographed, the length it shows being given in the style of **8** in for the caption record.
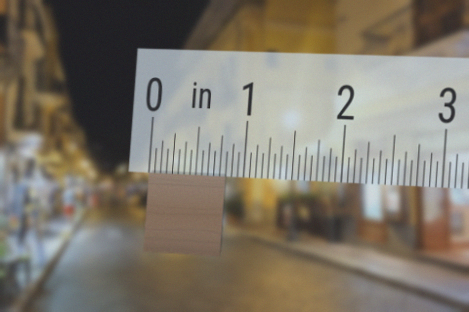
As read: **0.8125** in
